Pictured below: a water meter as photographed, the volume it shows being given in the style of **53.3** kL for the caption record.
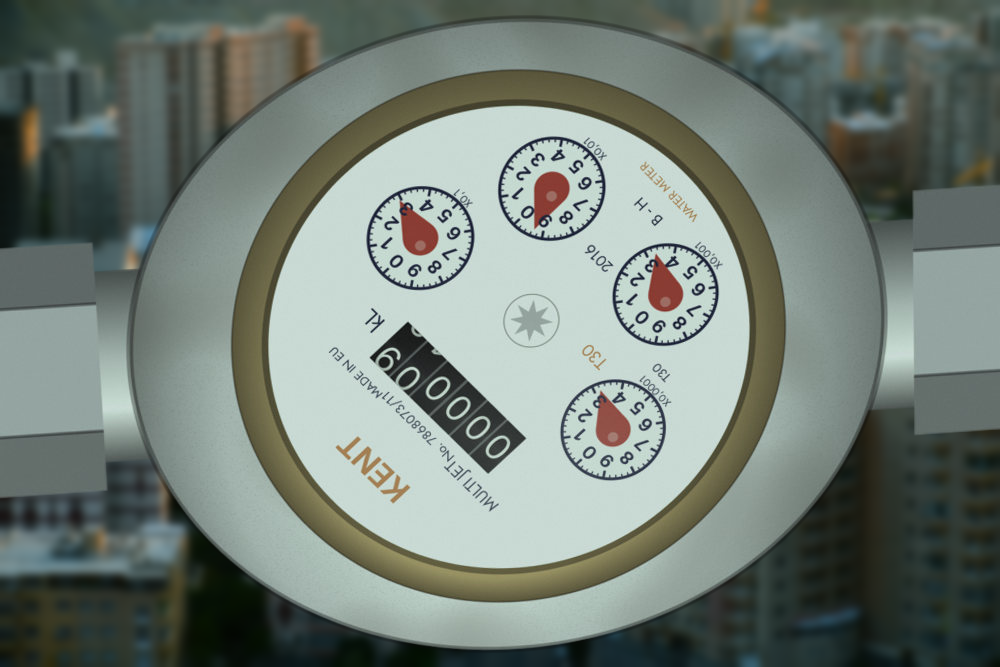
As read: **9.2933** kL
